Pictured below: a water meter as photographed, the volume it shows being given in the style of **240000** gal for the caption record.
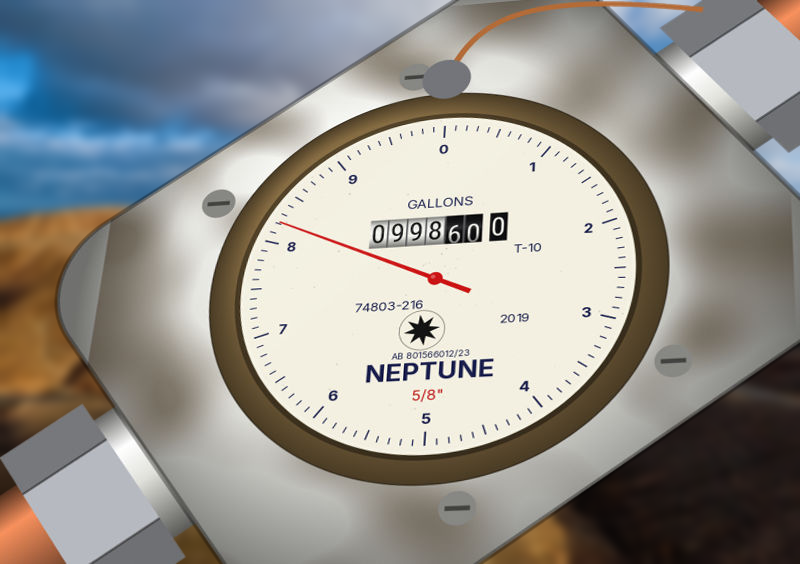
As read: **998598.2** gal
